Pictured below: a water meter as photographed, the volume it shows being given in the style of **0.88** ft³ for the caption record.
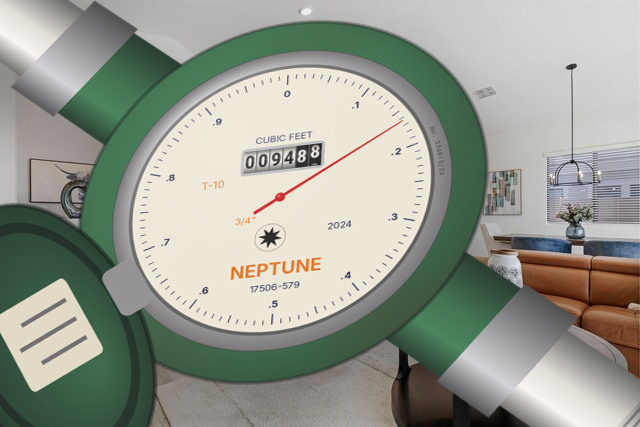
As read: **9488.16** ft³
